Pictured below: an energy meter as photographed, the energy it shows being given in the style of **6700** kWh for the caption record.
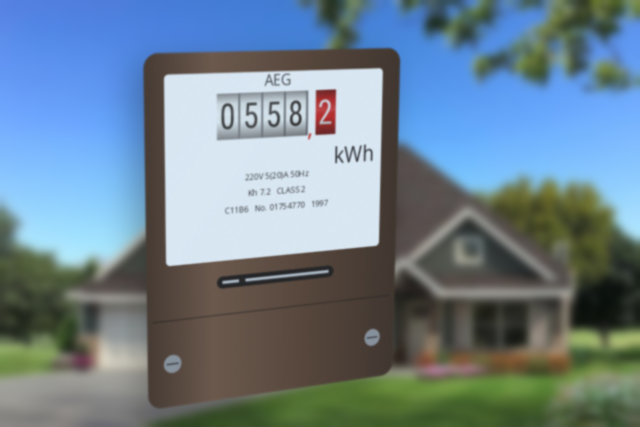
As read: **558.2** kWh
